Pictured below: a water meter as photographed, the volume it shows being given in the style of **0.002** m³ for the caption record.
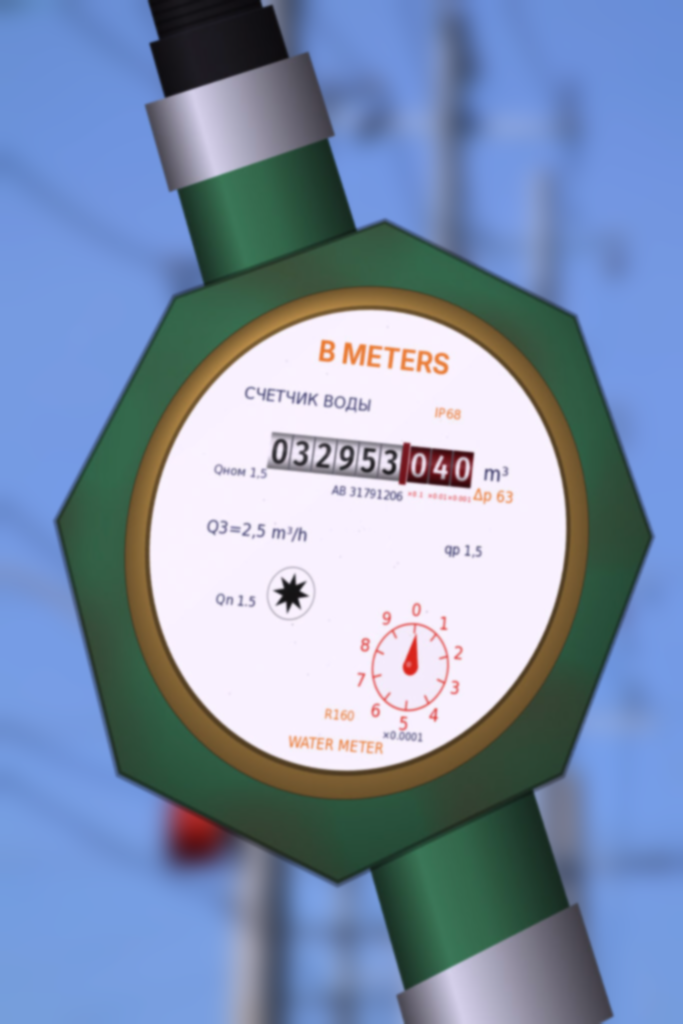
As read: **32953.0400** m³
